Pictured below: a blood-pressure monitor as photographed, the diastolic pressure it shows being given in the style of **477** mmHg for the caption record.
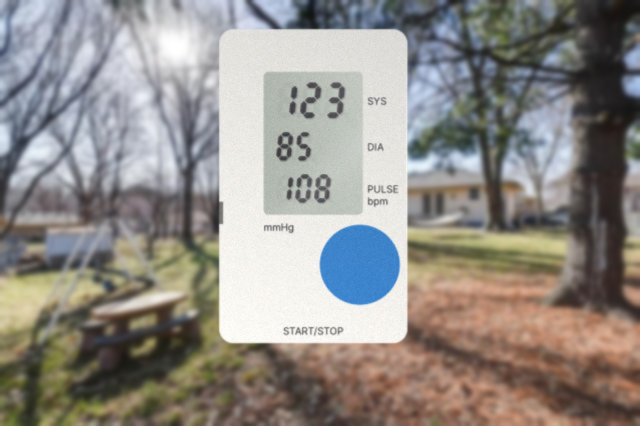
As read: **85** mmHg
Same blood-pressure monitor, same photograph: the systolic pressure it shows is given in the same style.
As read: **123** mmHg
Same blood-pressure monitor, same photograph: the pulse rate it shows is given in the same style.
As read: **108** bpm
